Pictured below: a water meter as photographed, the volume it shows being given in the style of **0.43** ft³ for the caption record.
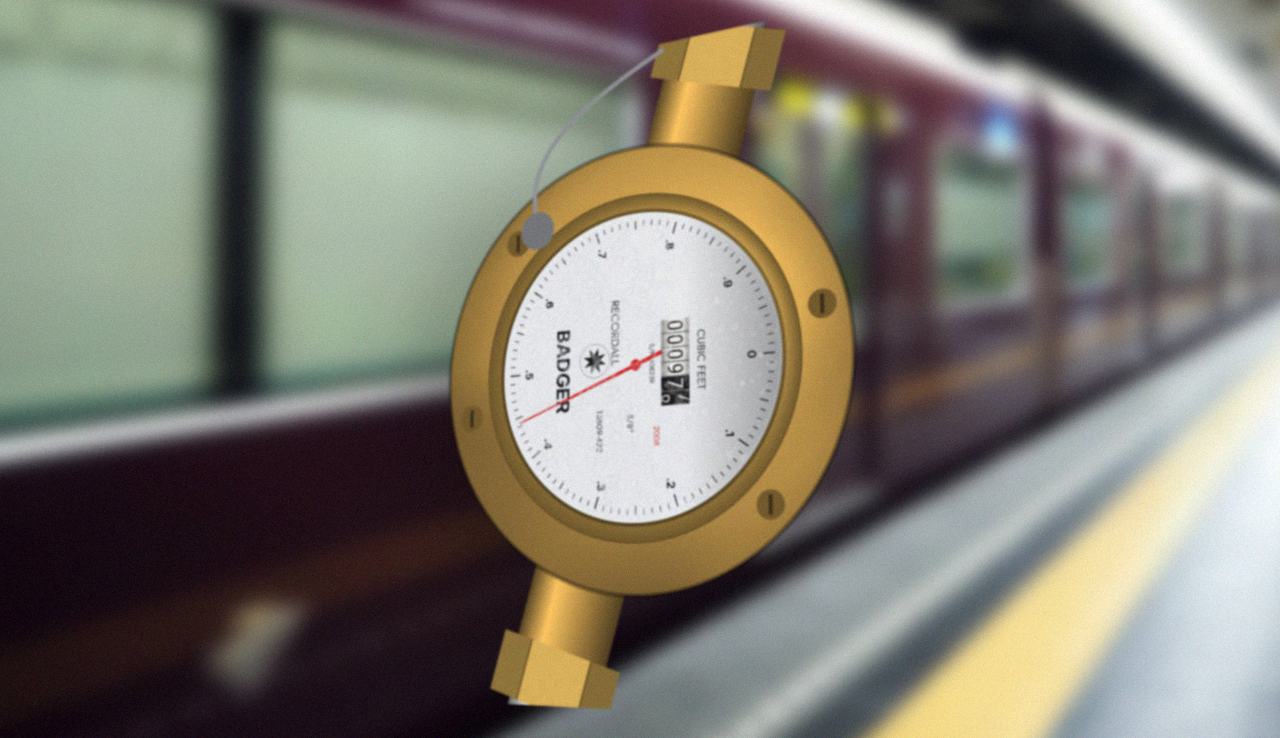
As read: **977.44** ft³
